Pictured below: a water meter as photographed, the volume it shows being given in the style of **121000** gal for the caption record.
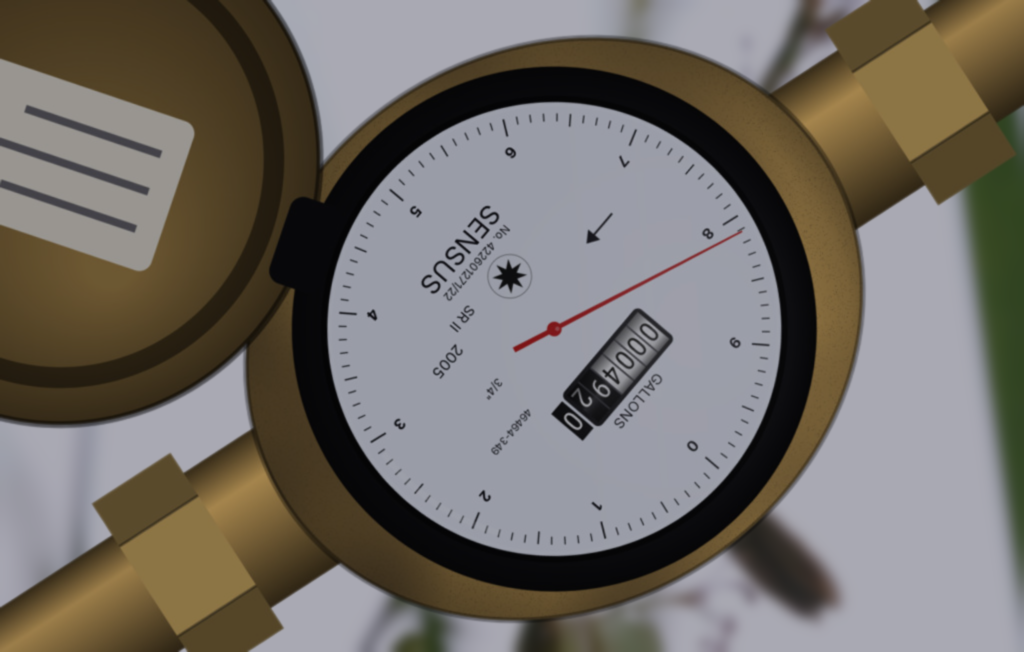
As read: **4918.1** gal
